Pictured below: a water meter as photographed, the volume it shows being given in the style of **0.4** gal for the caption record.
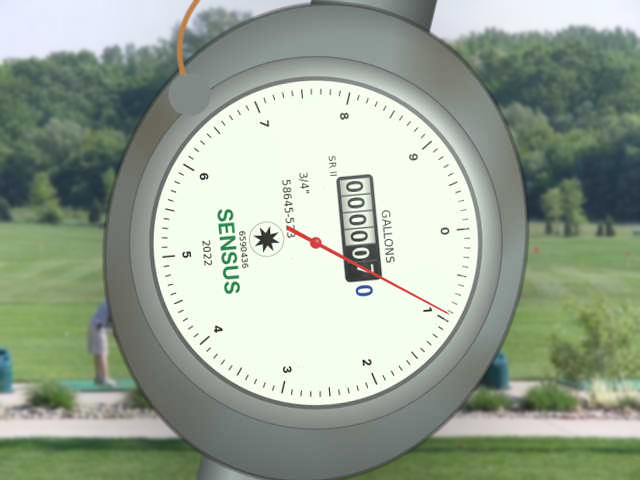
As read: **70.9** gal
